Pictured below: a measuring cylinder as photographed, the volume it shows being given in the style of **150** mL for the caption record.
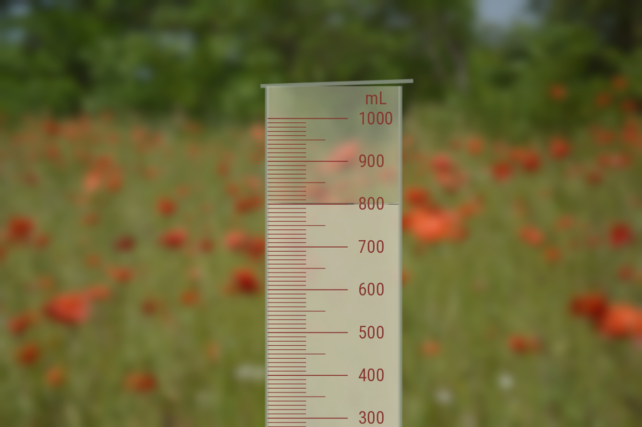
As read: **800** mL
